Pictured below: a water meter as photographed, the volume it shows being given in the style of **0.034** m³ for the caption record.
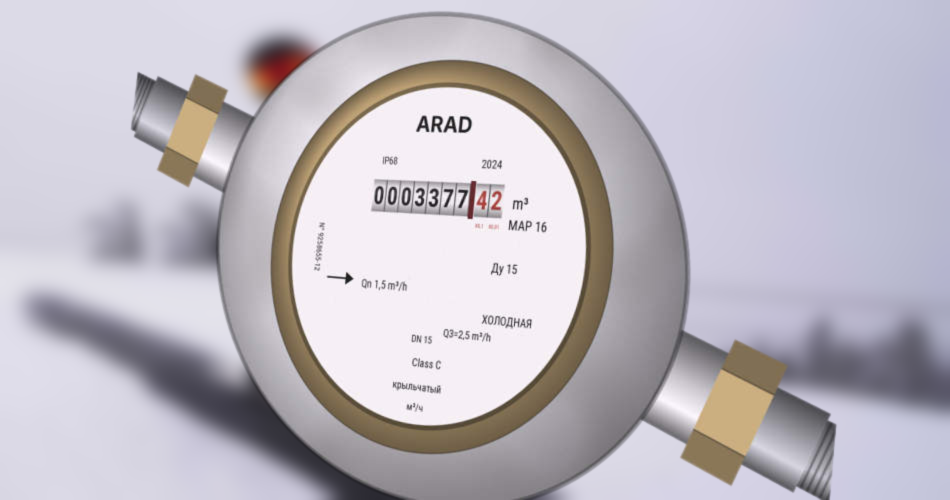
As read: **3377.42** m³
